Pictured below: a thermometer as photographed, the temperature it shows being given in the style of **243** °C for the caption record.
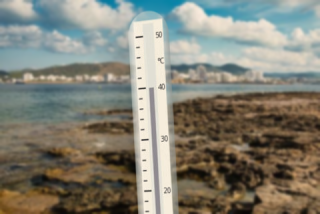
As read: **40** °C
